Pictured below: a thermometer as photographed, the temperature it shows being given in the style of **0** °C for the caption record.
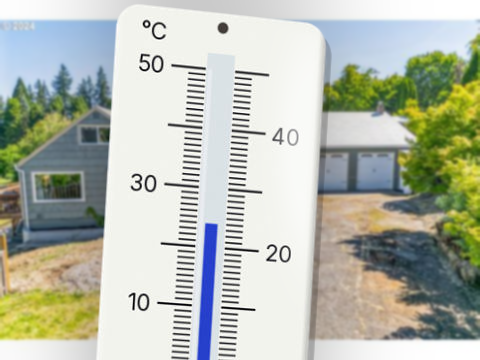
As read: **24** °C
